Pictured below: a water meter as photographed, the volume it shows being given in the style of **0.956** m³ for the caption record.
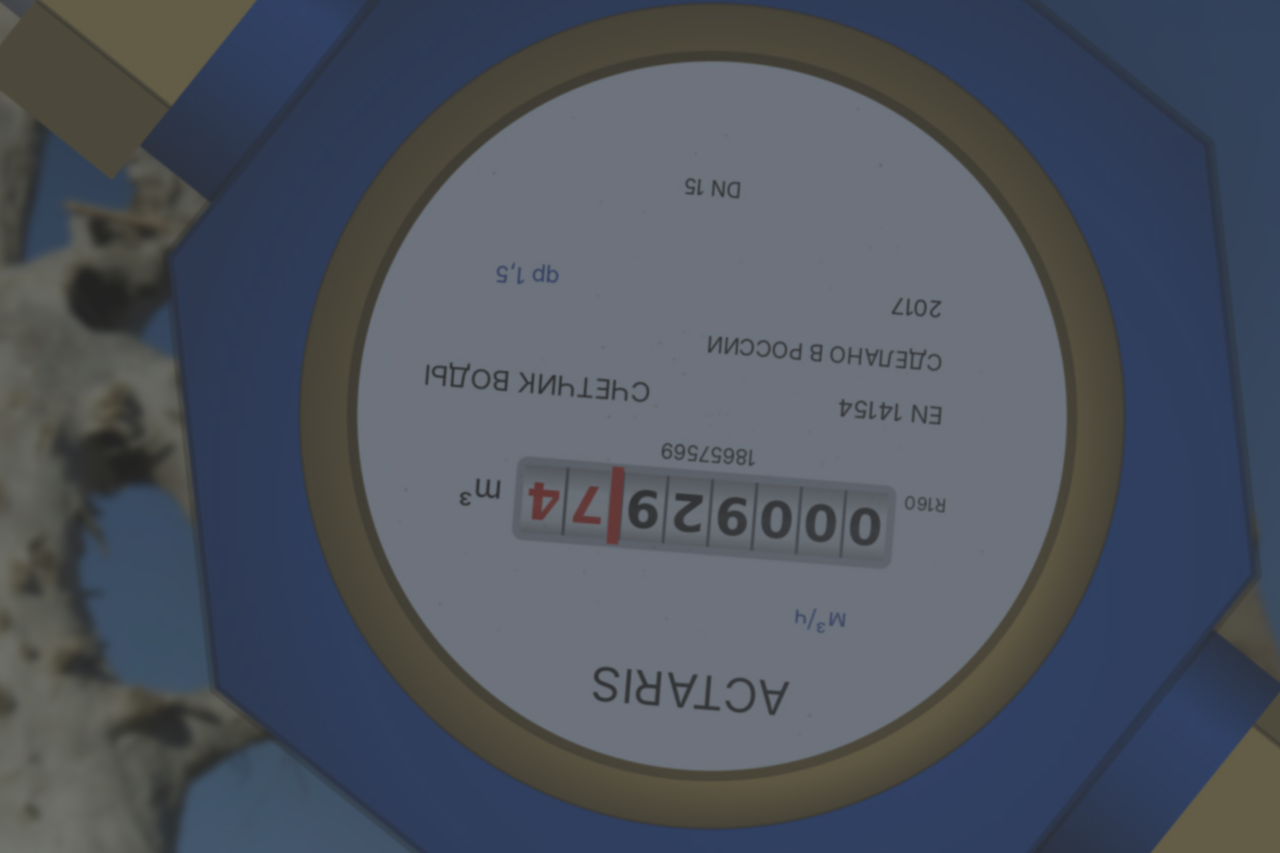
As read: **929.74** m³
